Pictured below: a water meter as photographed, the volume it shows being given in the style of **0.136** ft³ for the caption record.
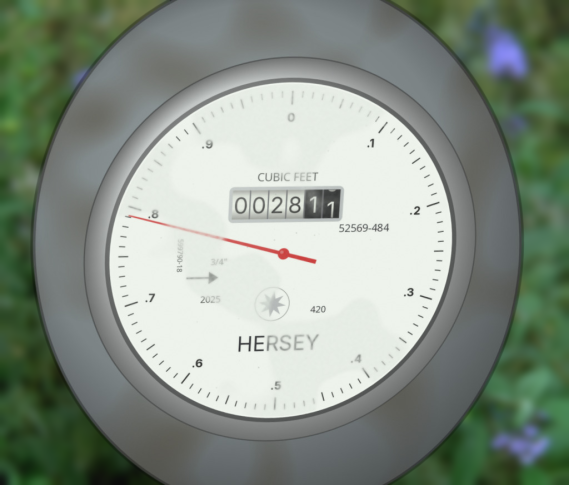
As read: **2810.79** ft³
